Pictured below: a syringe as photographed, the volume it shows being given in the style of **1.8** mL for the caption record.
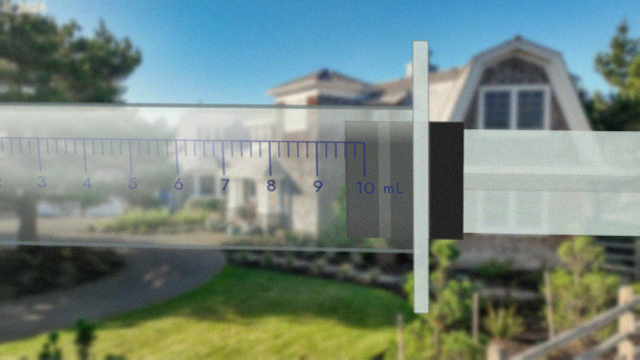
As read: **9.6** mL
